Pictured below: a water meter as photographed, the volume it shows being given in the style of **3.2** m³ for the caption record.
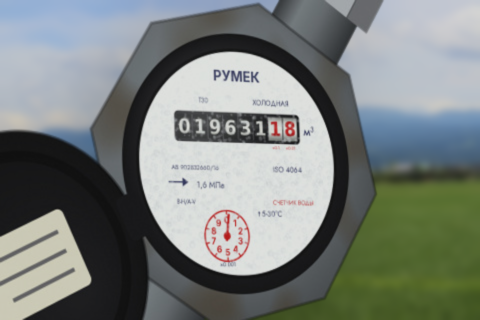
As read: **19631.180** m³
